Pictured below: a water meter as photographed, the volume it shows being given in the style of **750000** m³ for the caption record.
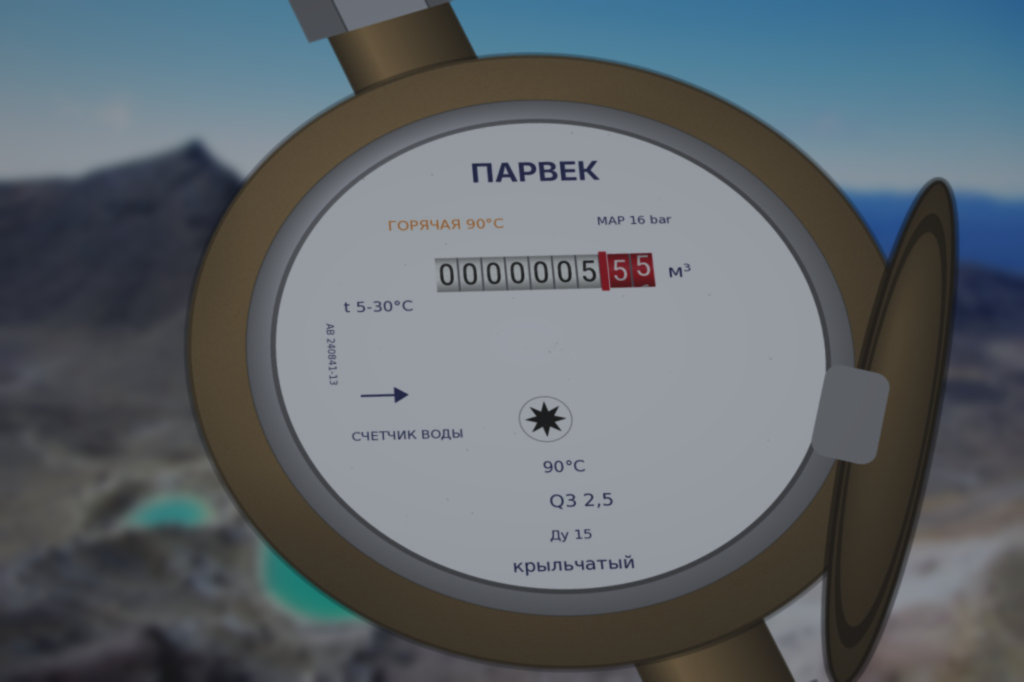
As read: **5.55** m³
